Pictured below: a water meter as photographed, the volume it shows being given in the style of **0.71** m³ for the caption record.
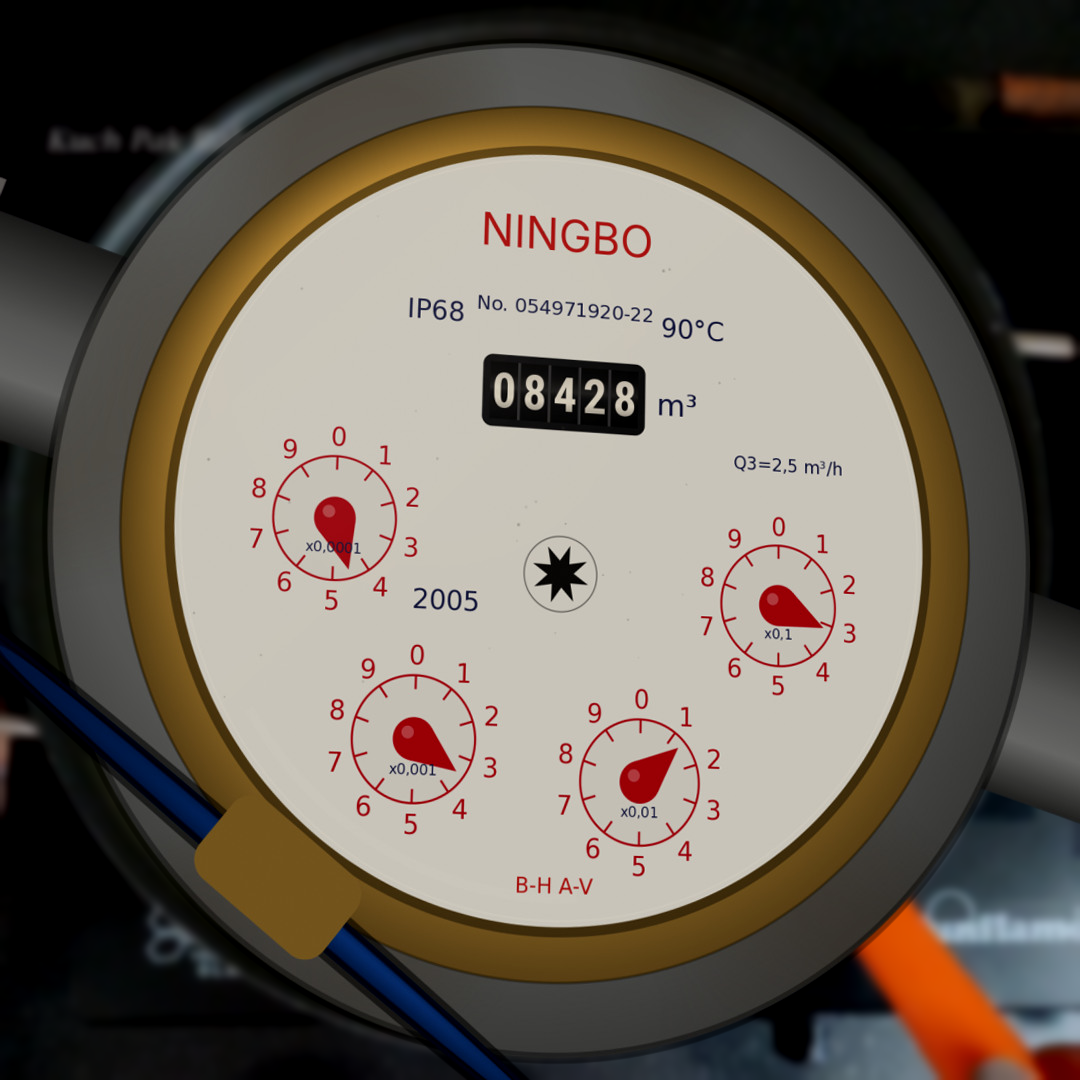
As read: **8428.3134** m³
